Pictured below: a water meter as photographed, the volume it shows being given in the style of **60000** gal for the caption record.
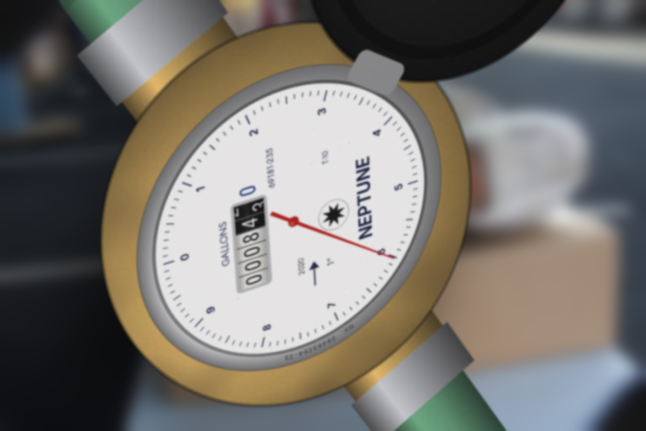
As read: **8426.0** gal
